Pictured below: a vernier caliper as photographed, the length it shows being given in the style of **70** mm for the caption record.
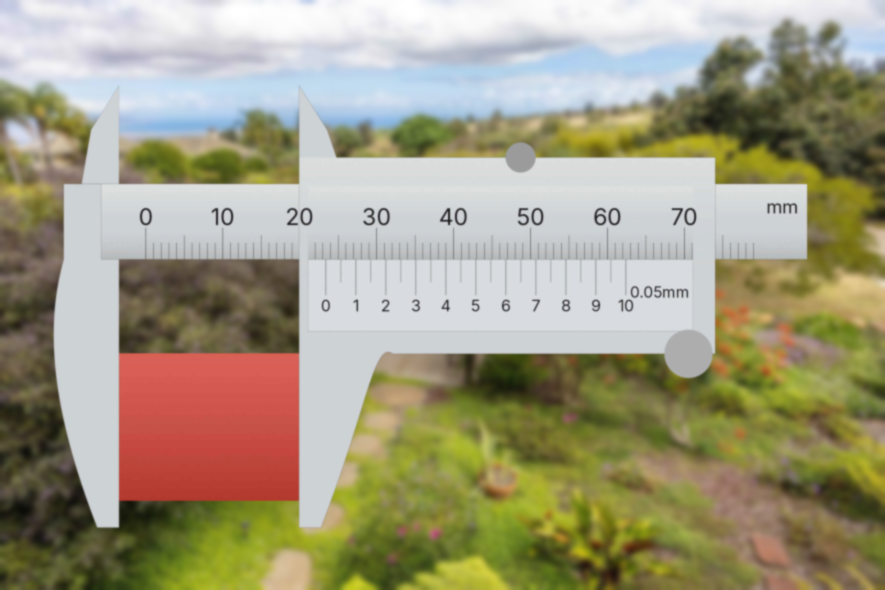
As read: **23.4** mm
